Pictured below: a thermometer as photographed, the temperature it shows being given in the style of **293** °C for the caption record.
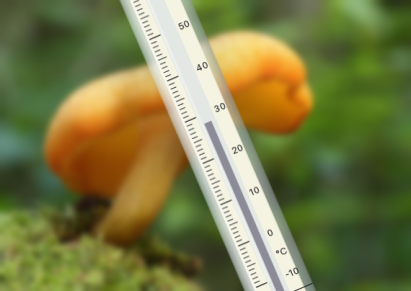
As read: **28** °C
